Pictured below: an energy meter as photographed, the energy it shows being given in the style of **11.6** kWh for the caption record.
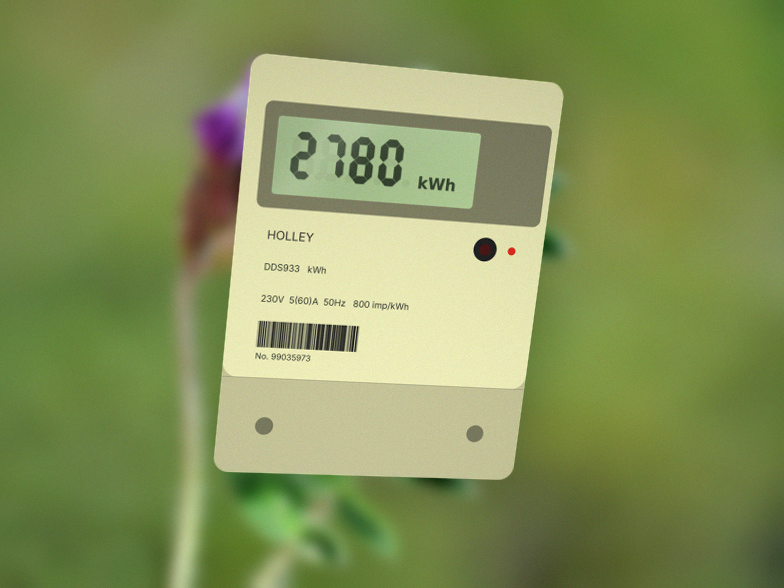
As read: **2780** kWh
